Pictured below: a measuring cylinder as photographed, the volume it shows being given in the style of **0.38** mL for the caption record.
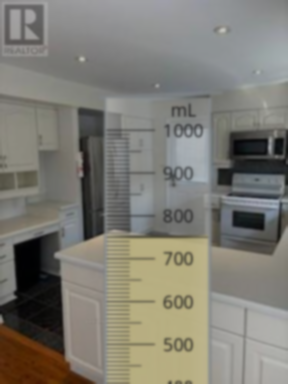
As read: **750** mL
